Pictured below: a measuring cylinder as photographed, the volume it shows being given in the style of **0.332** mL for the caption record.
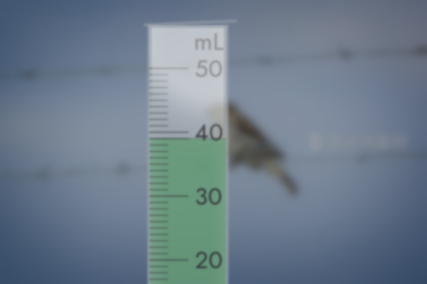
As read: **39** mL
